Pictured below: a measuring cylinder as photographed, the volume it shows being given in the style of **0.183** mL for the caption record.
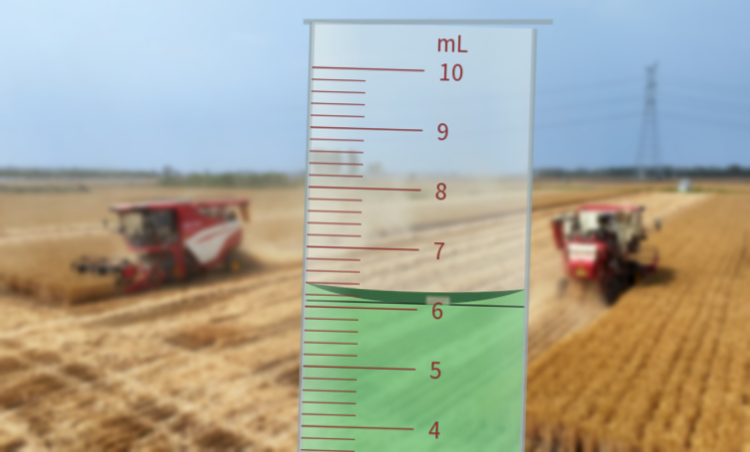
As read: **6.1** mL
